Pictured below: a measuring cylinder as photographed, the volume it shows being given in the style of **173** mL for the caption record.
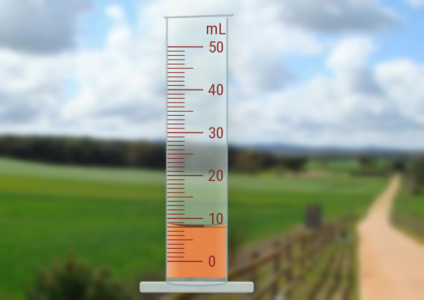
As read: **8** mL
